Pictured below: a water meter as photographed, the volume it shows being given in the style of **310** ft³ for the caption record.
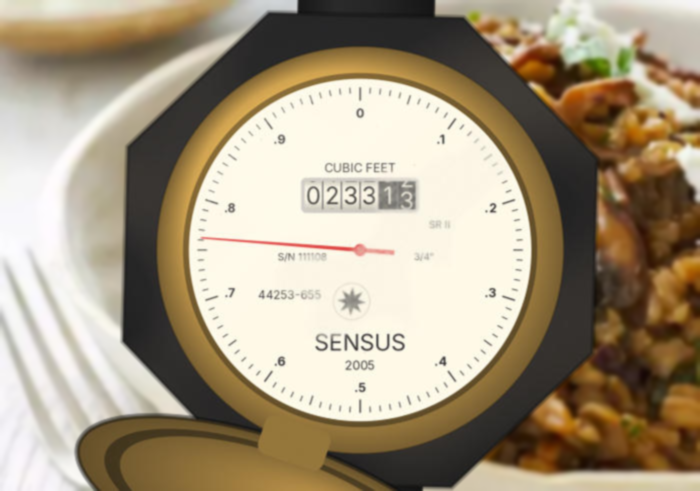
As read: **23312.76** ft³
